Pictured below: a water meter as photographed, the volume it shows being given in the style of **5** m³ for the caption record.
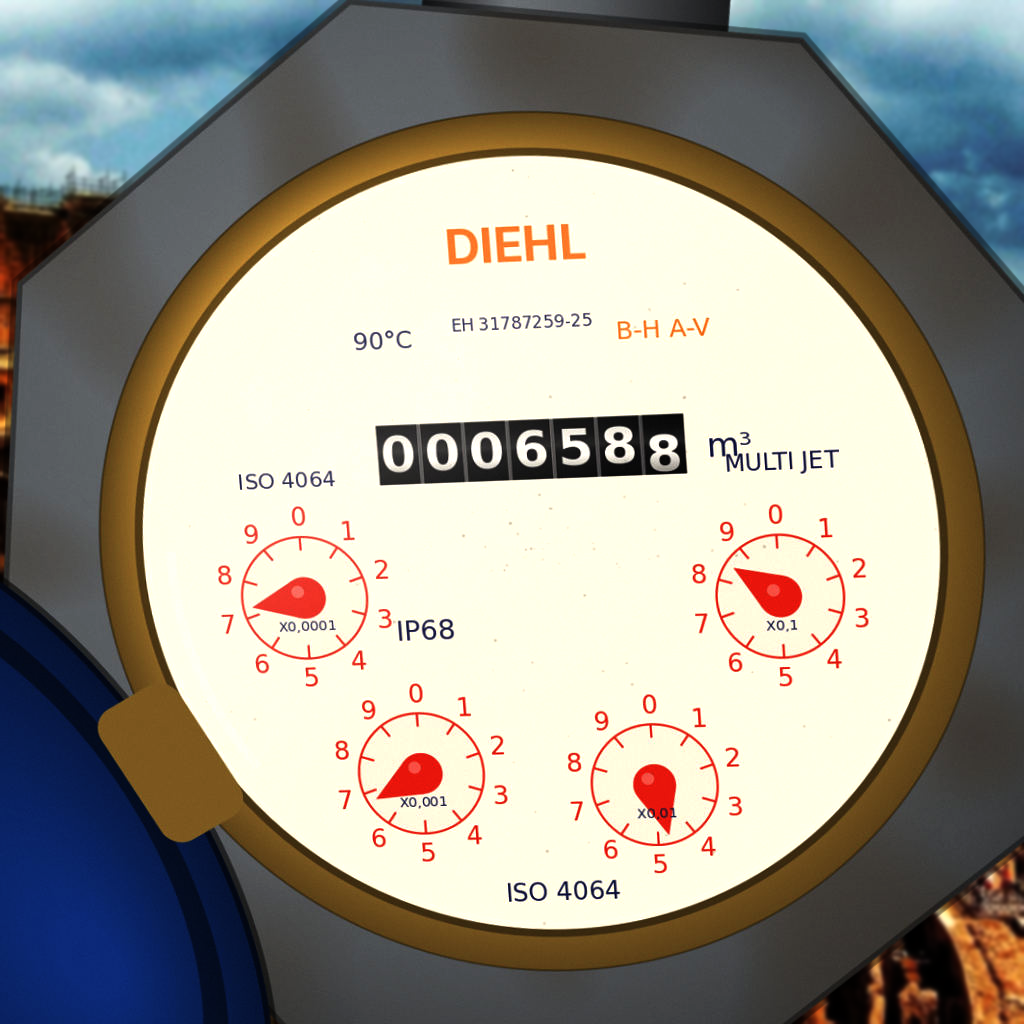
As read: **6587.8467** m³
